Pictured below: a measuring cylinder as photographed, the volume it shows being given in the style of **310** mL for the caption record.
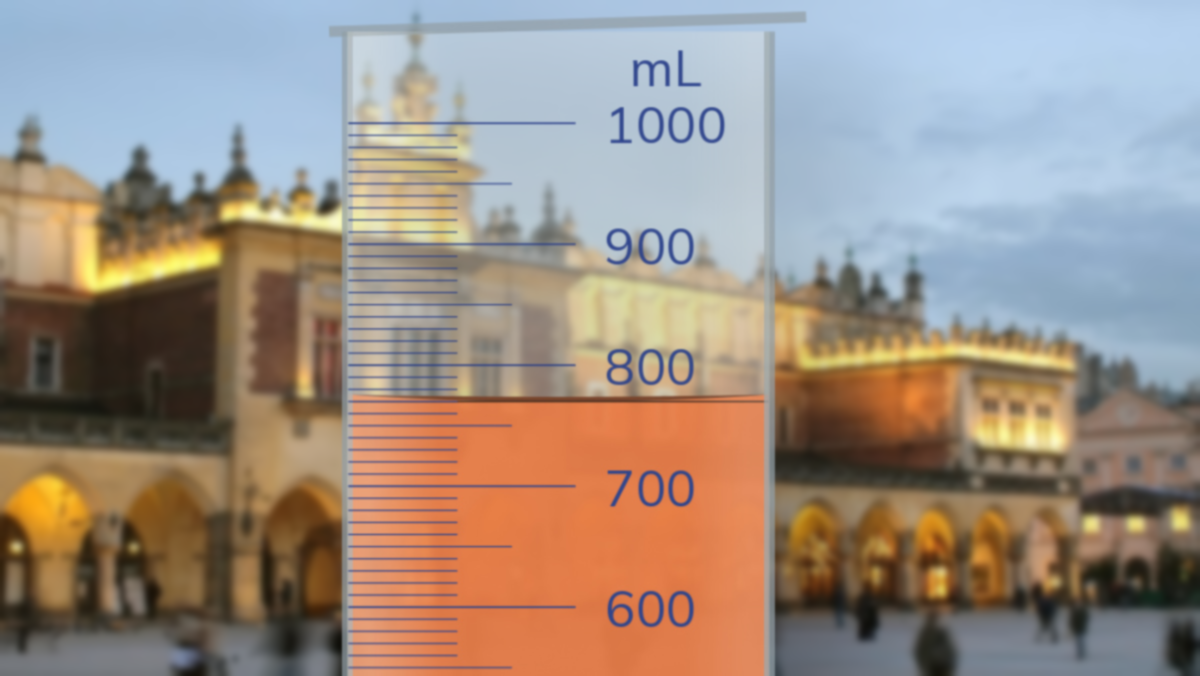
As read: **770** mL
